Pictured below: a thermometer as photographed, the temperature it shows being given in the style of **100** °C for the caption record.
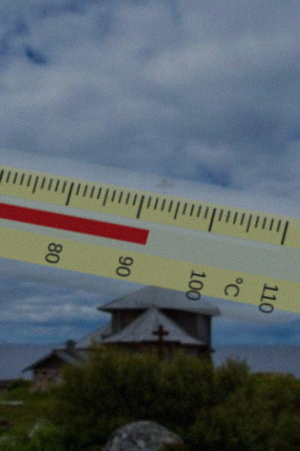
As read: **92** °C
